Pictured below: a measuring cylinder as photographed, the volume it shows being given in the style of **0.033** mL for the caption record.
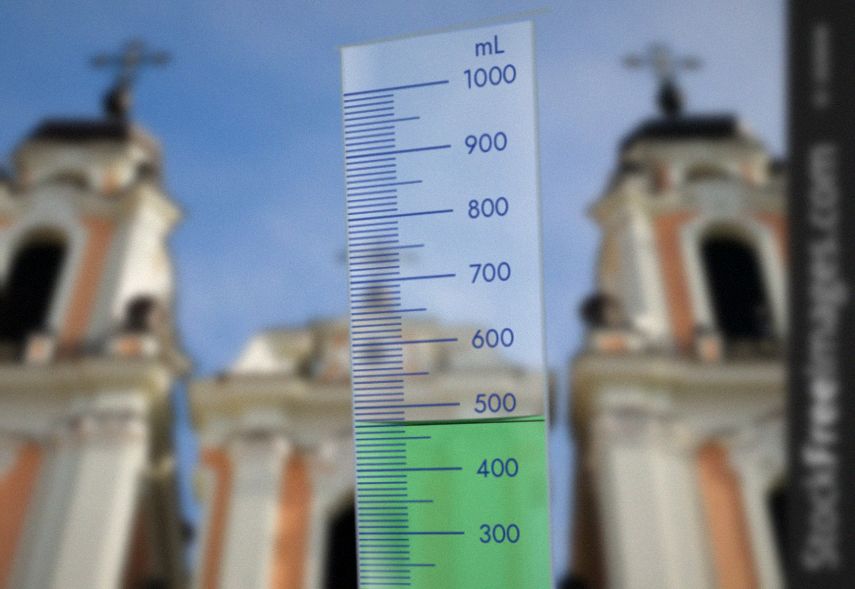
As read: **470** mL
